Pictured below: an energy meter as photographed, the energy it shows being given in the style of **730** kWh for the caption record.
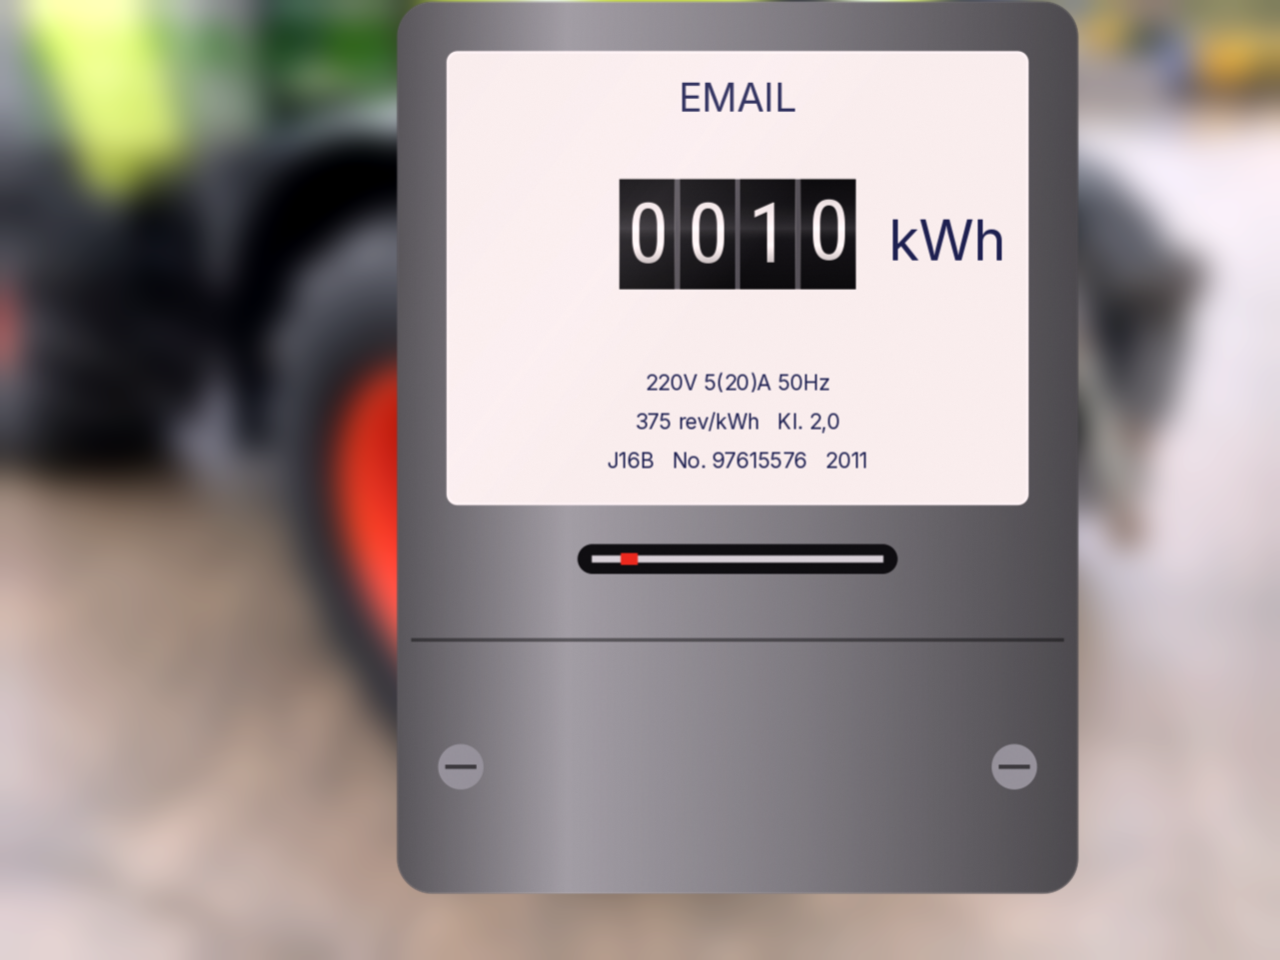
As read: **10** kWh
